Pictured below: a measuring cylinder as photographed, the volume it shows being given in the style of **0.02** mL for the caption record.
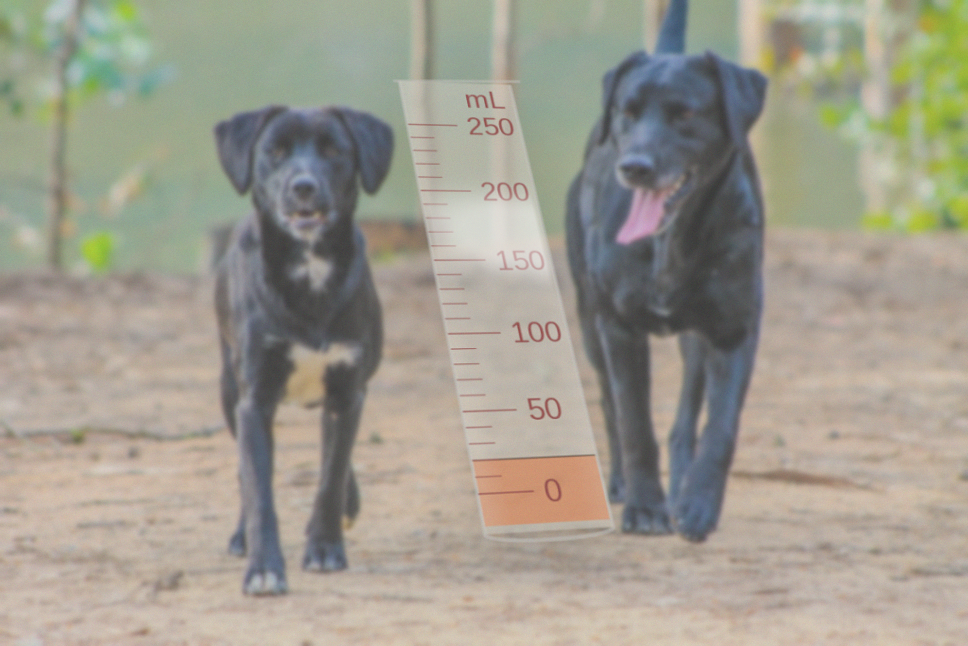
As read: **20** mL
